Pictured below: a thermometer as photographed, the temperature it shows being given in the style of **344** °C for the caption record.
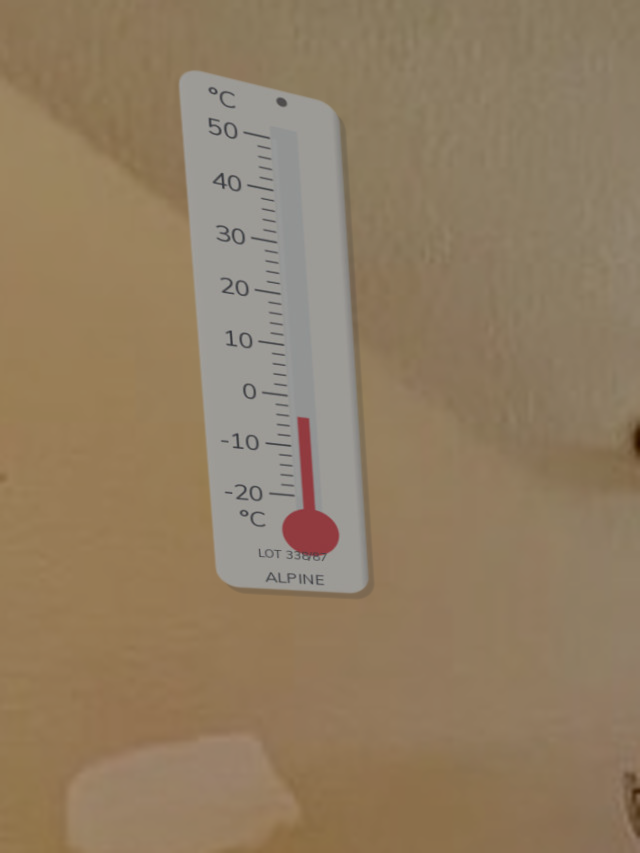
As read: **-4** °C
